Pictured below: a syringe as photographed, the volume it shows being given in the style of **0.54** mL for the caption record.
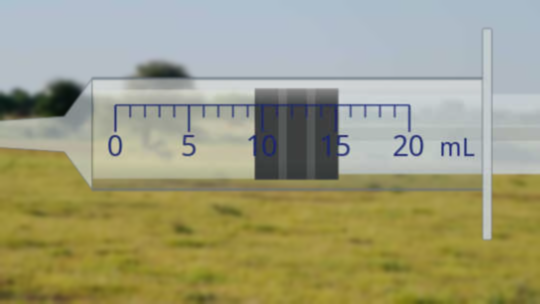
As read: **9.5** mL
